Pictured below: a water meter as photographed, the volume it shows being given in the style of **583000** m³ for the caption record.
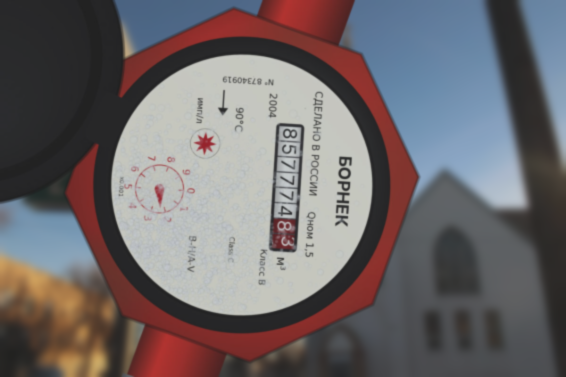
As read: **857774.832** m³
